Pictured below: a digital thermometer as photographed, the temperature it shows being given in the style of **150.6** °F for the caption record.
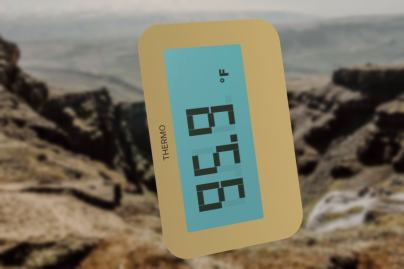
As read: **95.9** °F
